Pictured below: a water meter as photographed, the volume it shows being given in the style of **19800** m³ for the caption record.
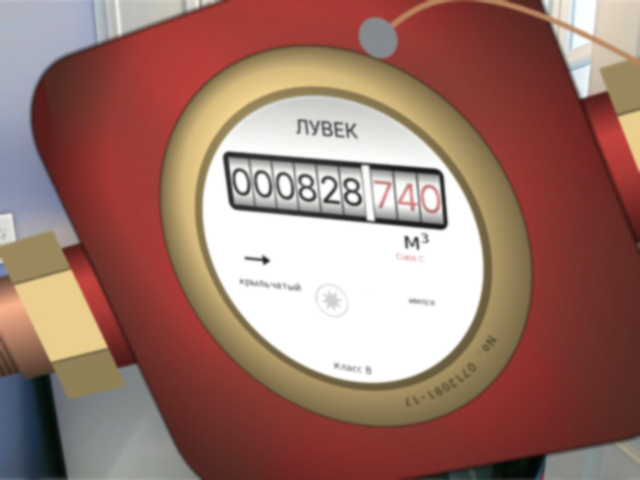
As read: **828.740** m³
